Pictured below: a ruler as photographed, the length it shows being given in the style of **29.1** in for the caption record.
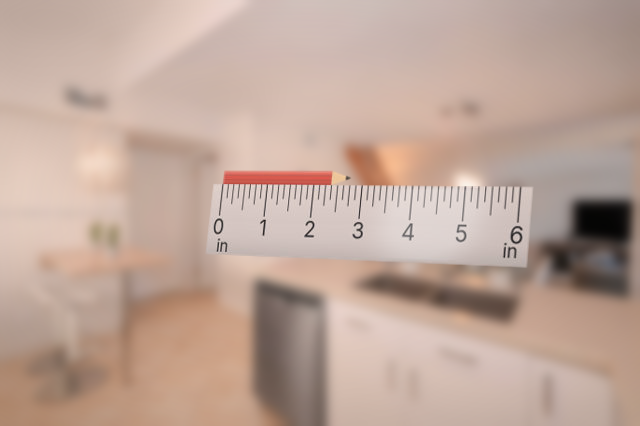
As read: **2.75** in
